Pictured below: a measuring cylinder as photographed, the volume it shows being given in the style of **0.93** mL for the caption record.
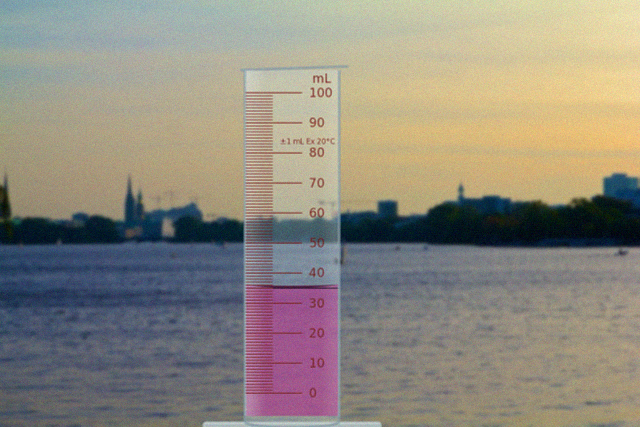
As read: **35** mL
